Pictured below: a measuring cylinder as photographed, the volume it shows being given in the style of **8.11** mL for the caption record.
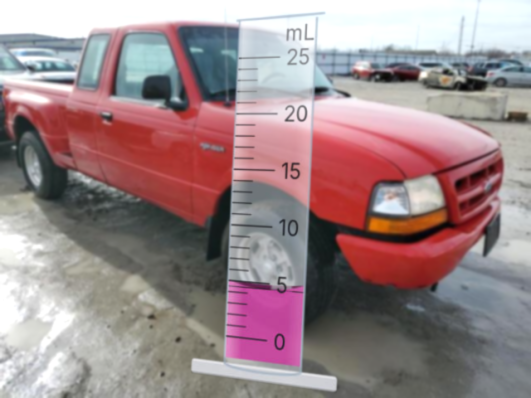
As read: **4.5** mL
